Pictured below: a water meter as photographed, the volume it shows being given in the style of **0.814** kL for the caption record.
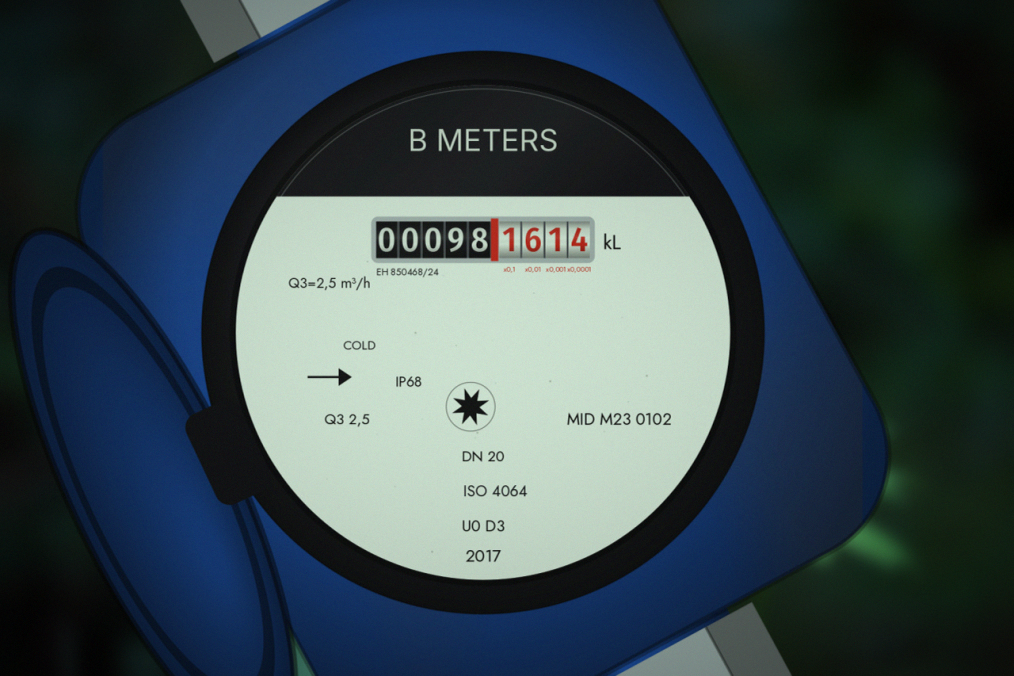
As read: **98.1614** kL
